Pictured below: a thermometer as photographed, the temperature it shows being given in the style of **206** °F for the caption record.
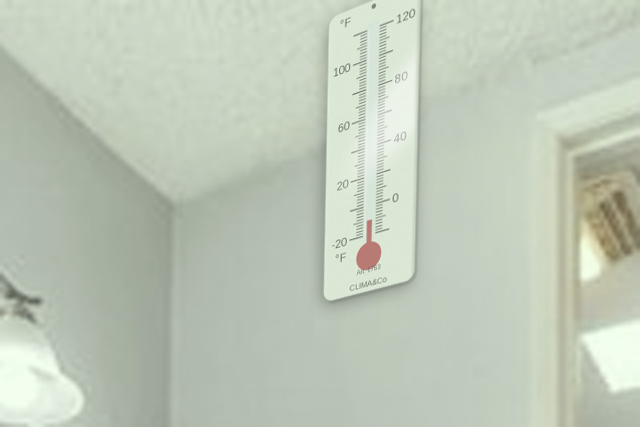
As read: **-10** °F
